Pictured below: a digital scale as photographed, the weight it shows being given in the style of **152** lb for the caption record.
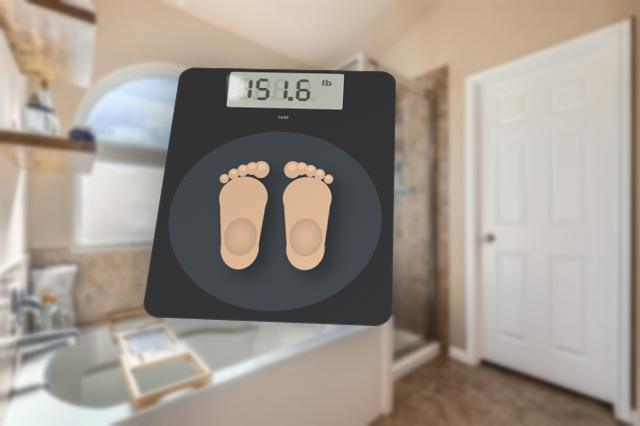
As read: **151.6** lb
